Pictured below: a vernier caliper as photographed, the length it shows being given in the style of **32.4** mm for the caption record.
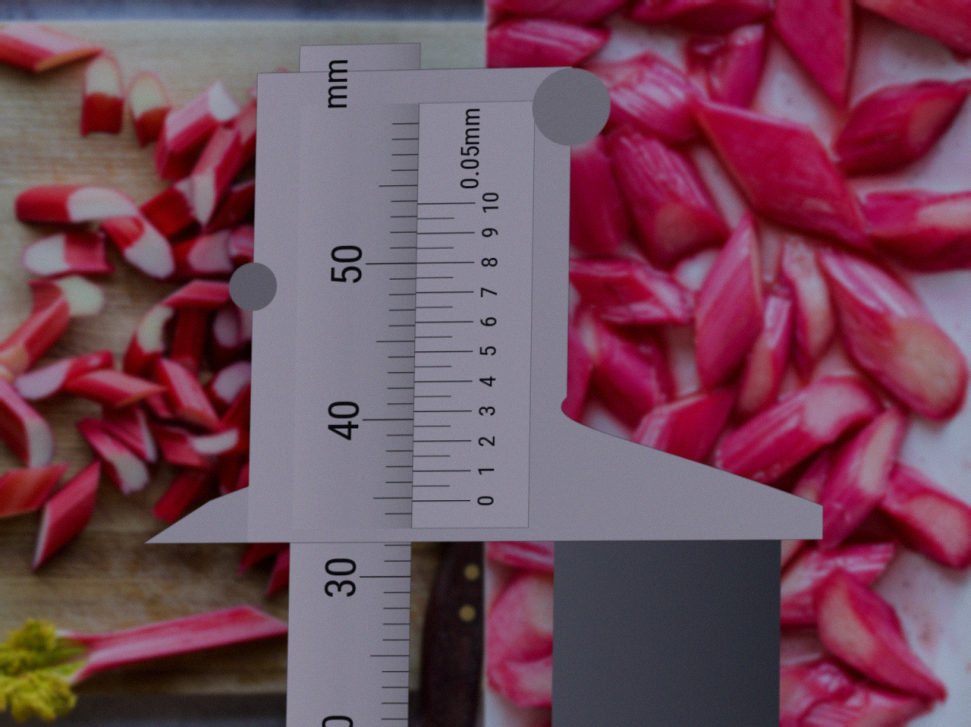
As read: **34.8** mm
